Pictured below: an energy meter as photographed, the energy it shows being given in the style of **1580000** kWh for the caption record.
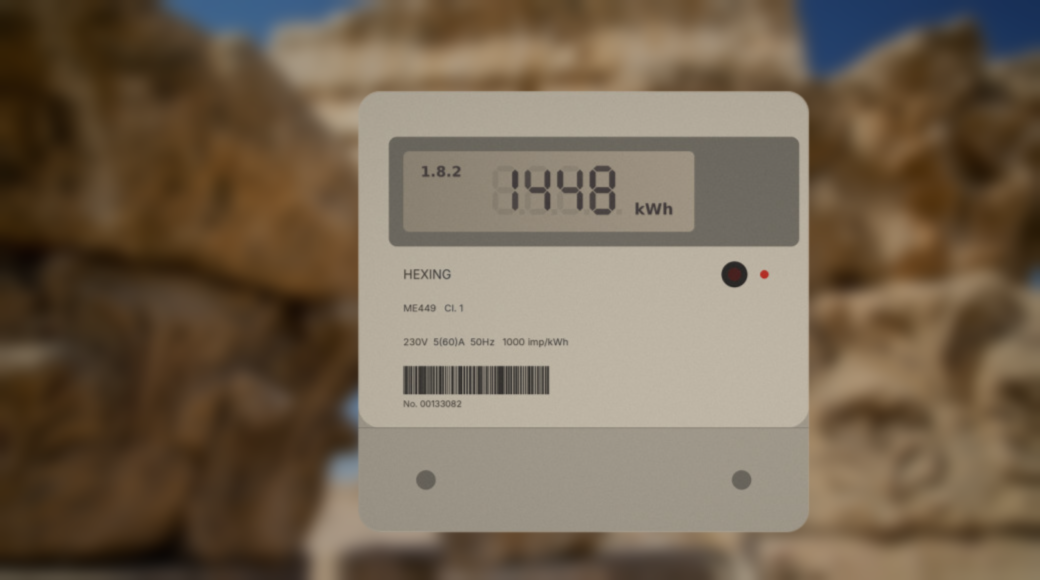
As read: **1448** kWh
